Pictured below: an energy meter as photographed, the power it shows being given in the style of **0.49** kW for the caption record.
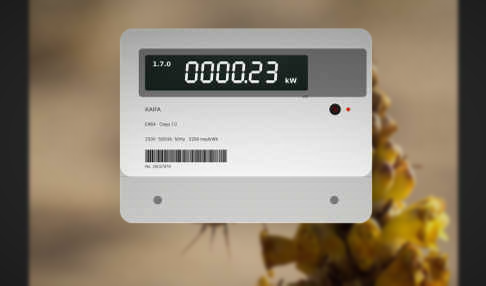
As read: **0.23** kW
